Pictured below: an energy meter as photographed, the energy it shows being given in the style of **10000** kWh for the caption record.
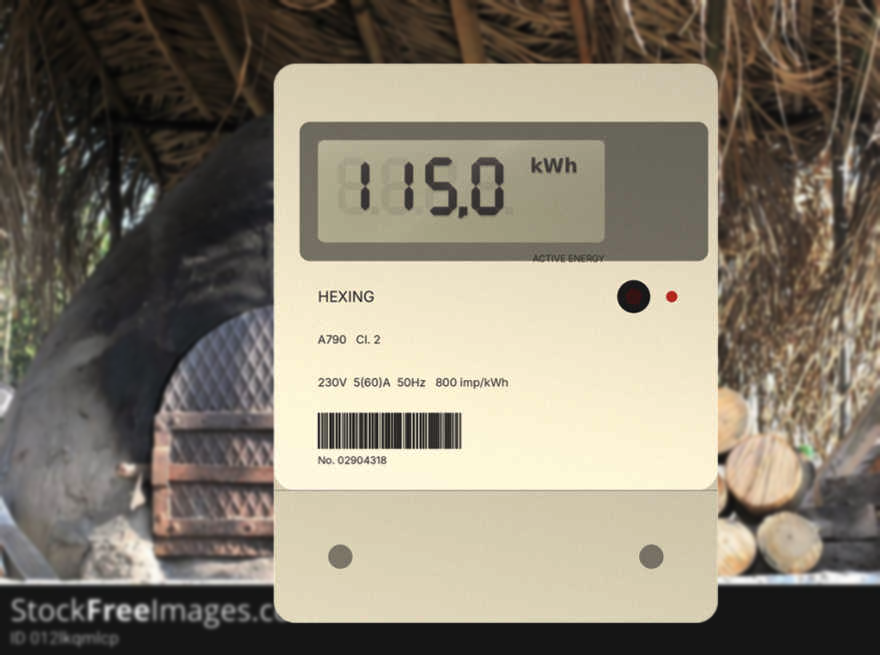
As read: **115.0** kWh
